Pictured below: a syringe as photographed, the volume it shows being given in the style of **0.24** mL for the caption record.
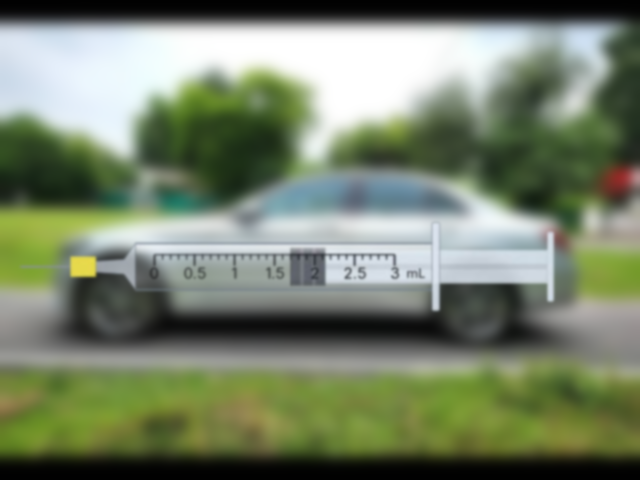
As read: **1.7** mL
